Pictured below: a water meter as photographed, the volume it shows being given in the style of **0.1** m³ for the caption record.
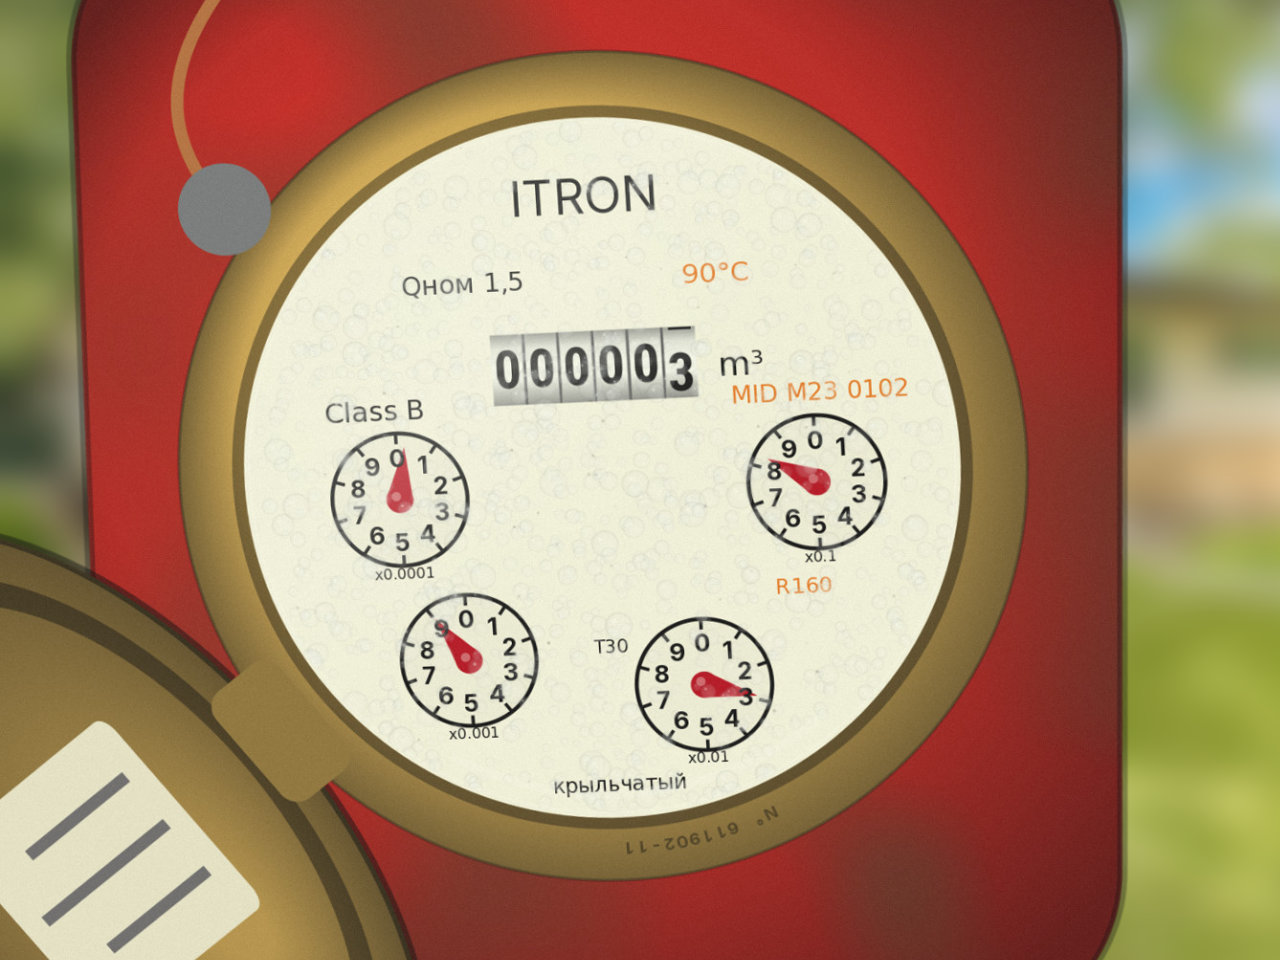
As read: **2.8290** m³
